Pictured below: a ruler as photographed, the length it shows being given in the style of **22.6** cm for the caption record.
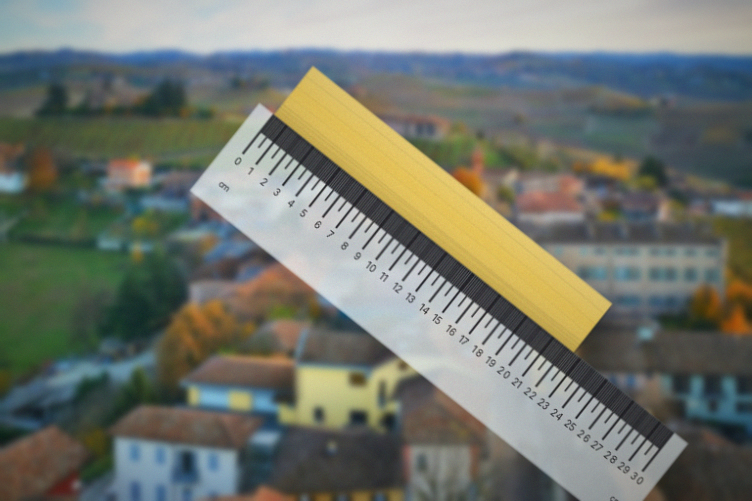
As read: **22.5** cm
